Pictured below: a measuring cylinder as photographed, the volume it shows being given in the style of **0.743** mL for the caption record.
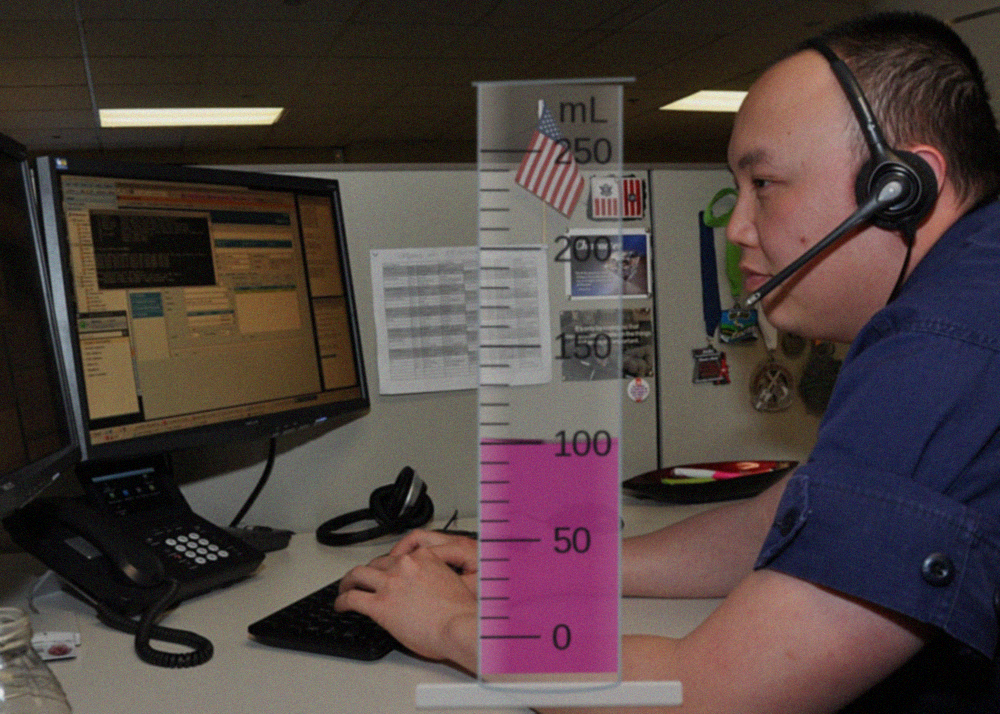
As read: **100** mL
